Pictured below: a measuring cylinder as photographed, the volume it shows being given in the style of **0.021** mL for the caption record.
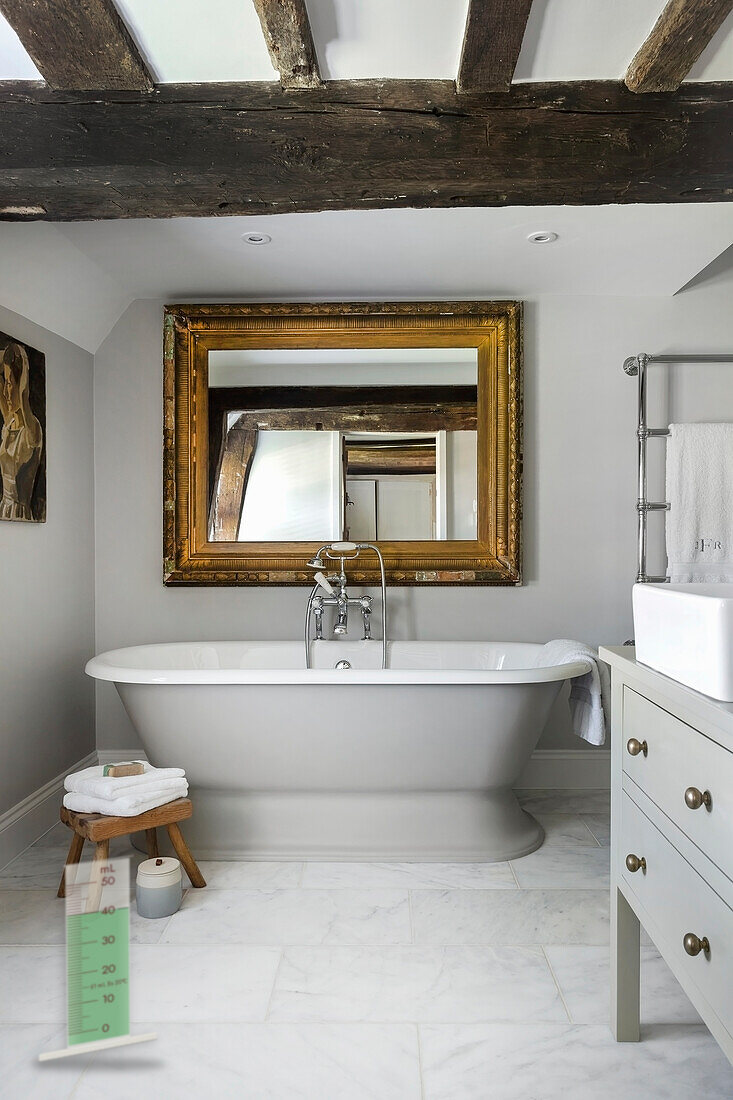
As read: **40** mL
